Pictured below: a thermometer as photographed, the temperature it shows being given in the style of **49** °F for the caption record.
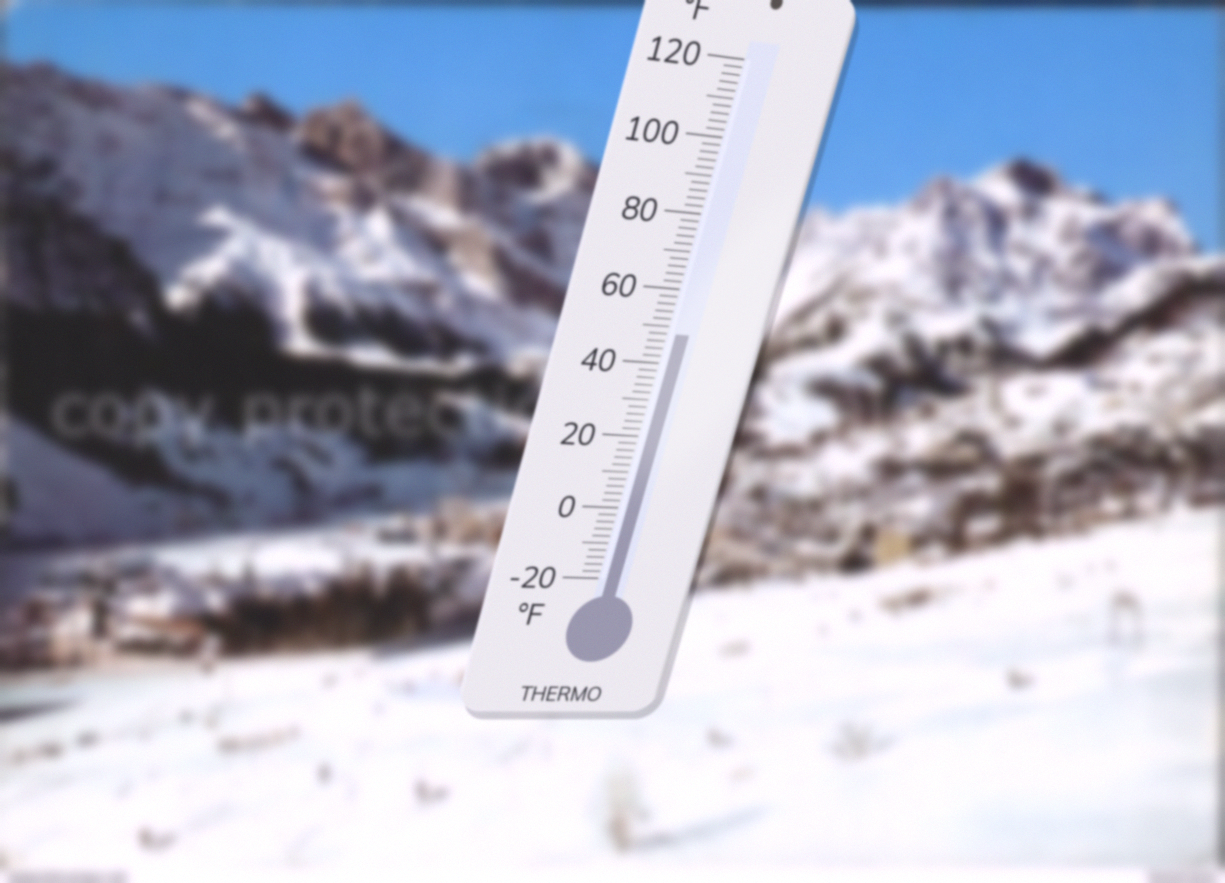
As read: **48** °F
